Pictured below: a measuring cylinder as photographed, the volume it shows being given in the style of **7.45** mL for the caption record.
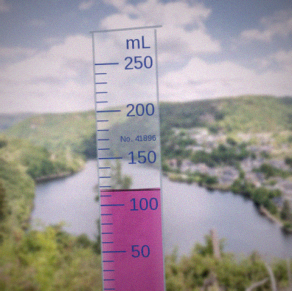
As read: **115** mL
